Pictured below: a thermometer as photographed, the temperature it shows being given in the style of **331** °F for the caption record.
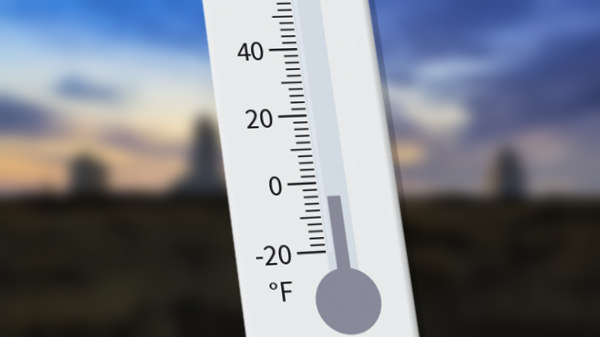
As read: **-4** °F
